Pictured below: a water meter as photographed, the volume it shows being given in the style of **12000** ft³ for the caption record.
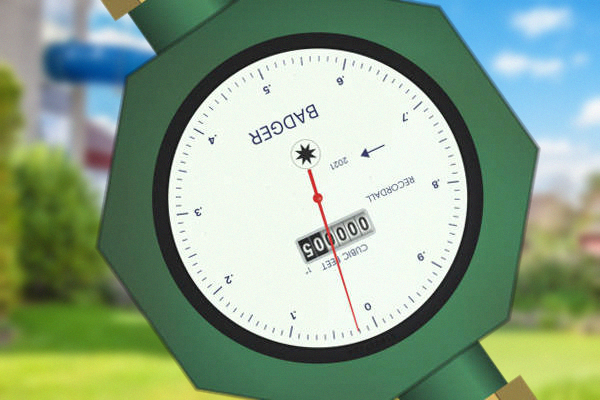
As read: **5.02** ft³
